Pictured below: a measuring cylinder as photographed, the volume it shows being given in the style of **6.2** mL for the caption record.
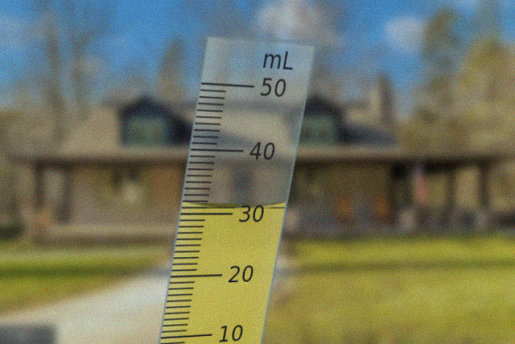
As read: **31** mL
